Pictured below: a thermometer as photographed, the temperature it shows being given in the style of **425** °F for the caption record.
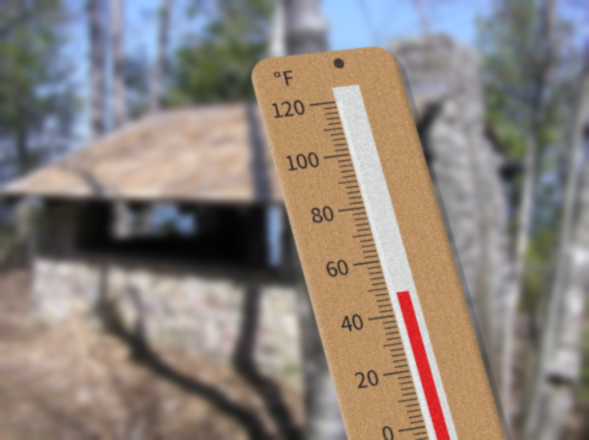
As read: **48** °F
